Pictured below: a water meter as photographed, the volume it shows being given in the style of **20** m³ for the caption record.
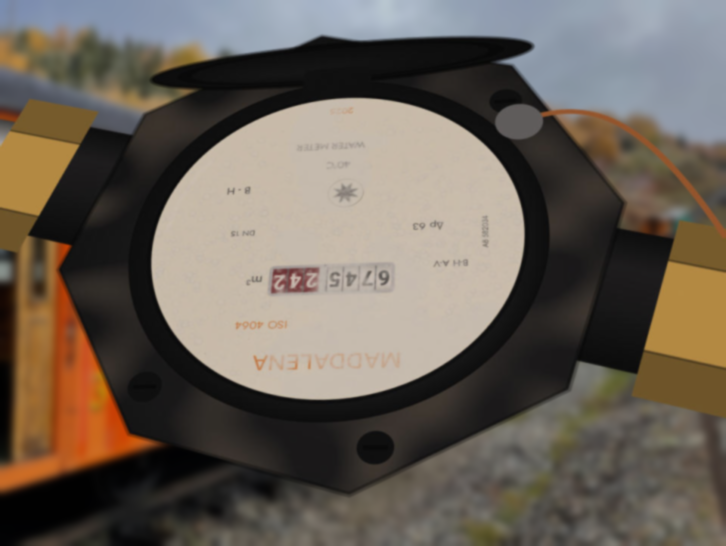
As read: **6745.242** m³
